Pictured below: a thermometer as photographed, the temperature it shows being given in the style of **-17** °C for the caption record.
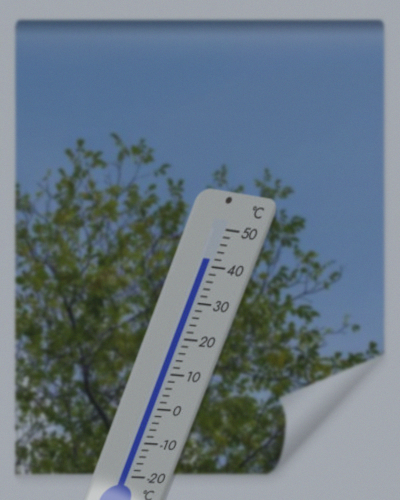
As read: **42** °C
